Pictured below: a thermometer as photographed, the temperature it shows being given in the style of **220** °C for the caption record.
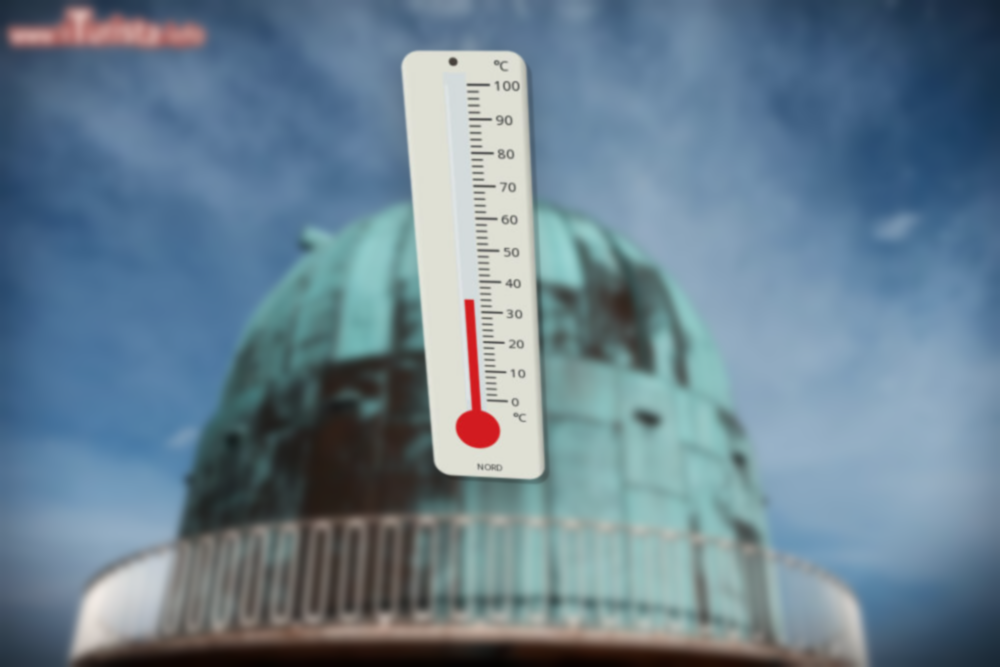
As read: **34** °C
